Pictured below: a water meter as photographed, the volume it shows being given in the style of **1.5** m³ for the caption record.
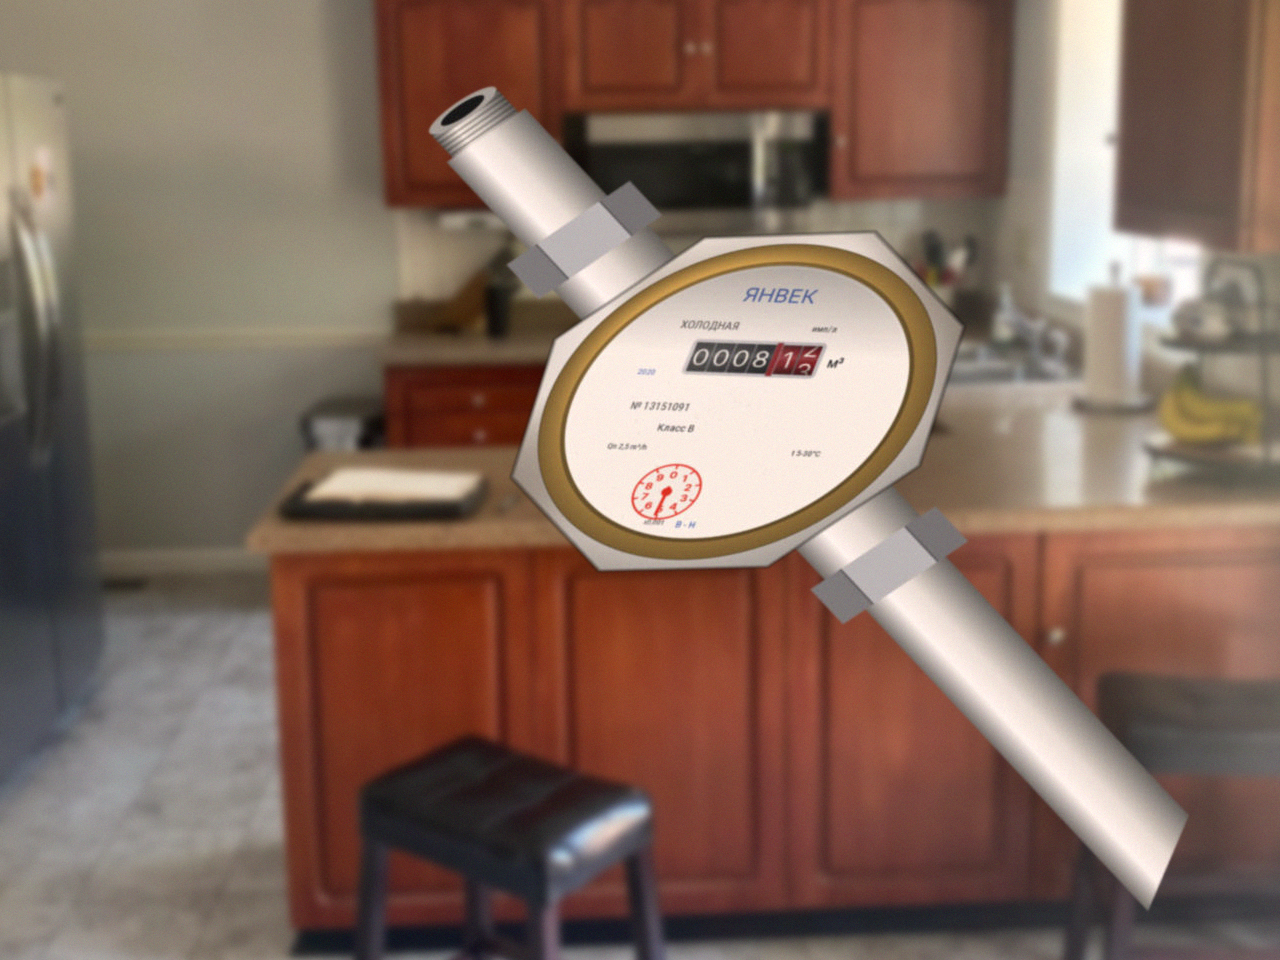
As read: **8.125** m³
